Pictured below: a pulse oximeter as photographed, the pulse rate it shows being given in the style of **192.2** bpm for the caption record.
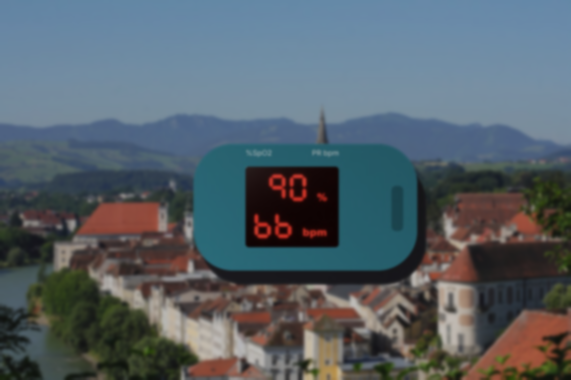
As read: **66** bpm
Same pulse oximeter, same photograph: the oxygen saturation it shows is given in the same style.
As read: **90** %
